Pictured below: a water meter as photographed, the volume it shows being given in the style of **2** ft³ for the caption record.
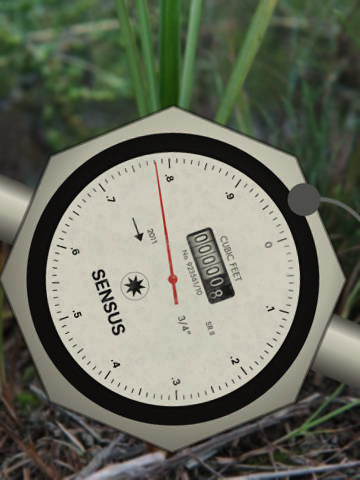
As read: **7.78** ft³
